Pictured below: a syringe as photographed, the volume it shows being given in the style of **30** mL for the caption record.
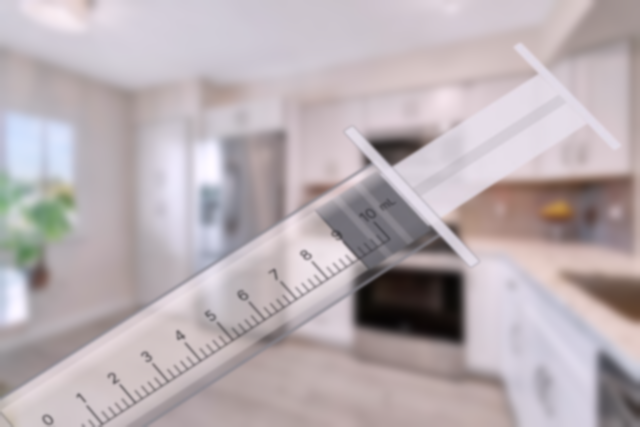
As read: **9** mL
